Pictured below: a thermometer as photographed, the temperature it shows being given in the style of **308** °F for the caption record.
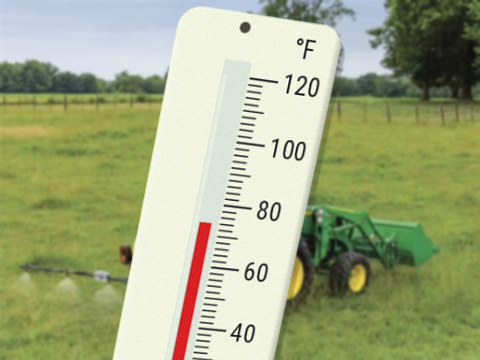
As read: **74** °F
